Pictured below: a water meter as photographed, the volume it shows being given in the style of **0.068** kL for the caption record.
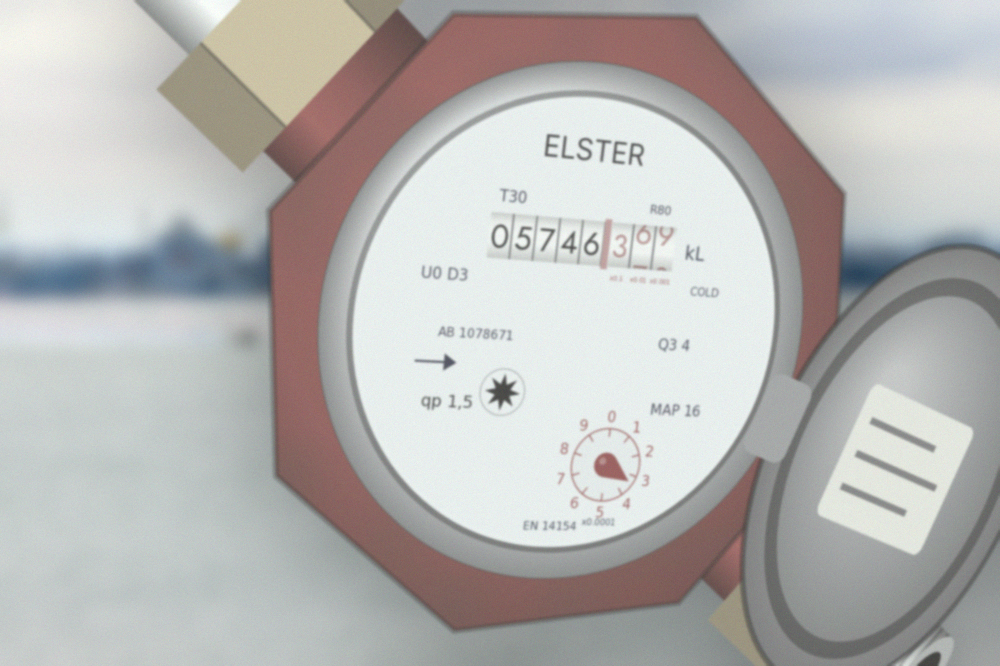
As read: **5746.3693** kL
